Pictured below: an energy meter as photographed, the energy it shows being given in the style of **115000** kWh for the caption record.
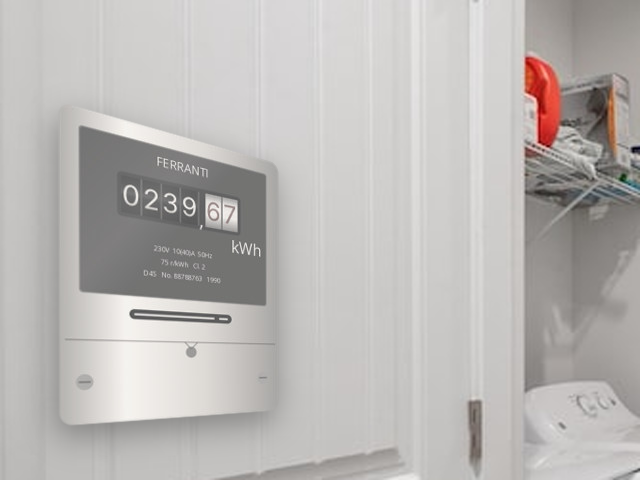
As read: **239.67** kWh
